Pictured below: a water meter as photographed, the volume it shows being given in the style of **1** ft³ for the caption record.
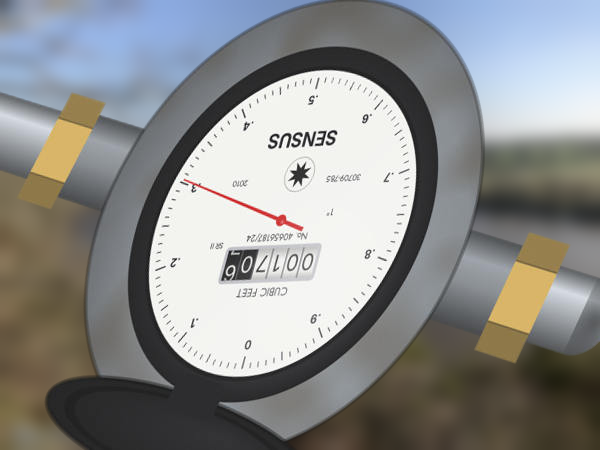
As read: **1706.30** ft³
